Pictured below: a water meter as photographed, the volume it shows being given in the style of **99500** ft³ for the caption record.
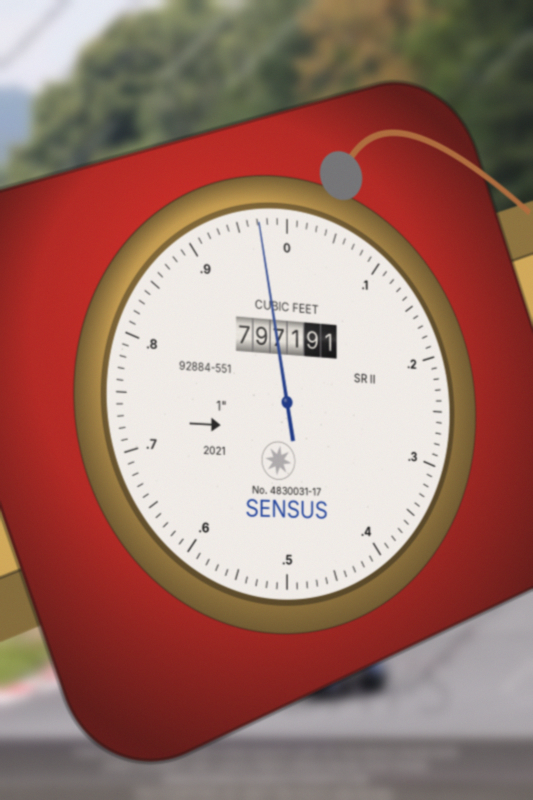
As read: **797190.97** ft³
